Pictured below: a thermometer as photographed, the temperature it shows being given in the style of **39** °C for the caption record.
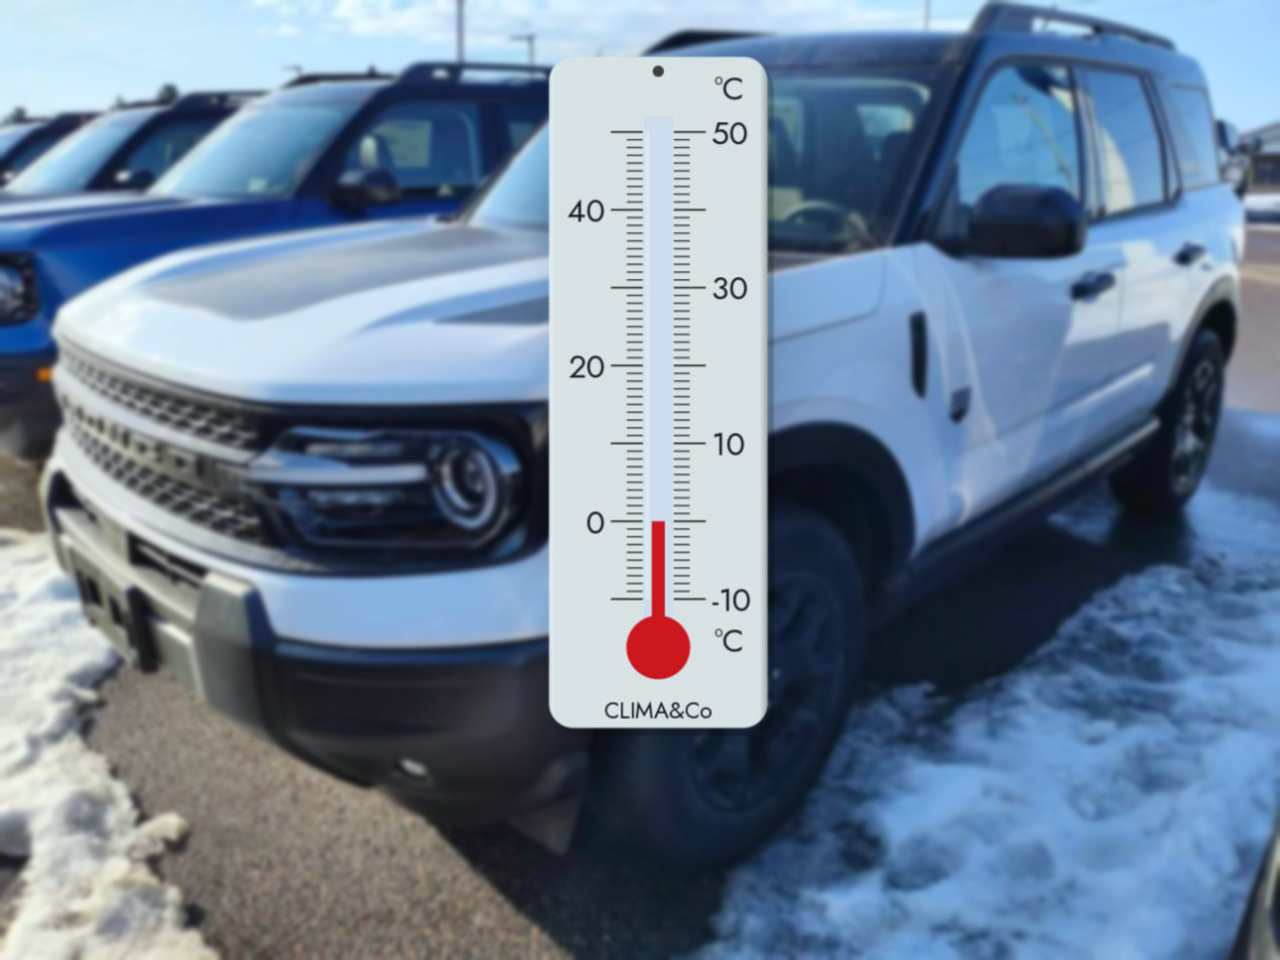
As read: **0** °C
